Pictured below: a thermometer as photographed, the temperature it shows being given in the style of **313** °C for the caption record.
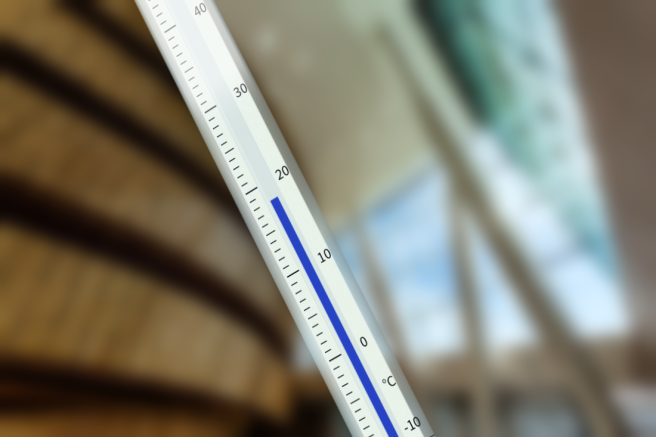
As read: **18** °C
